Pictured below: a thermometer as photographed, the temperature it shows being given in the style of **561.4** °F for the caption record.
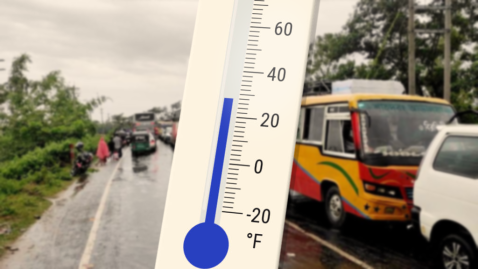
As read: **28** °F
